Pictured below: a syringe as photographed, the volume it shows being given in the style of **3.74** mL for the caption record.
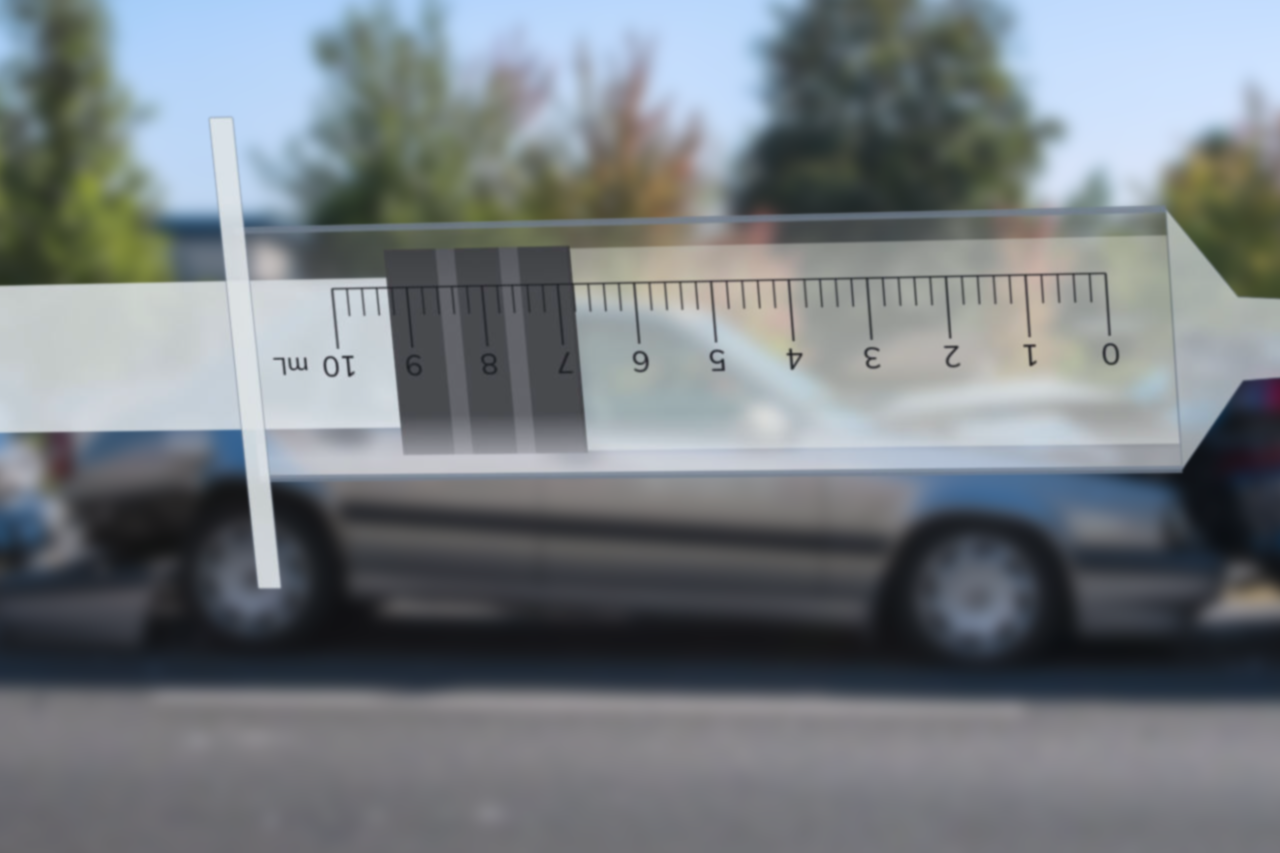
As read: **6.8** mL
